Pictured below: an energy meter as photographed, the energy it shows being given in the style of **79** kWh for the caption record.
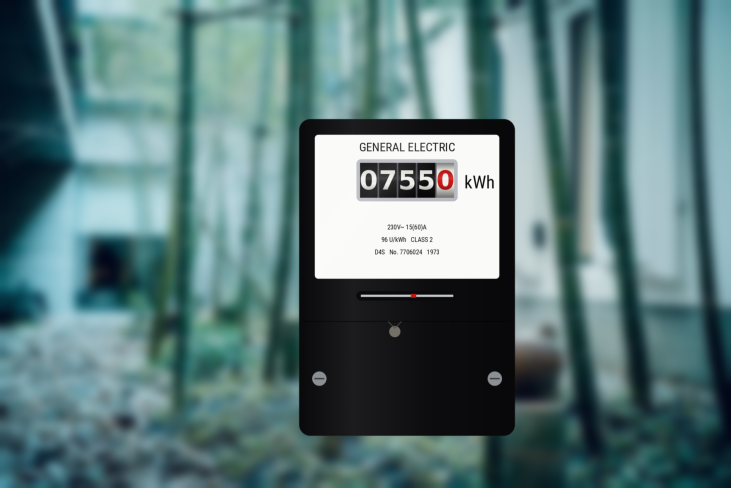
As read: **755.0** kWh
